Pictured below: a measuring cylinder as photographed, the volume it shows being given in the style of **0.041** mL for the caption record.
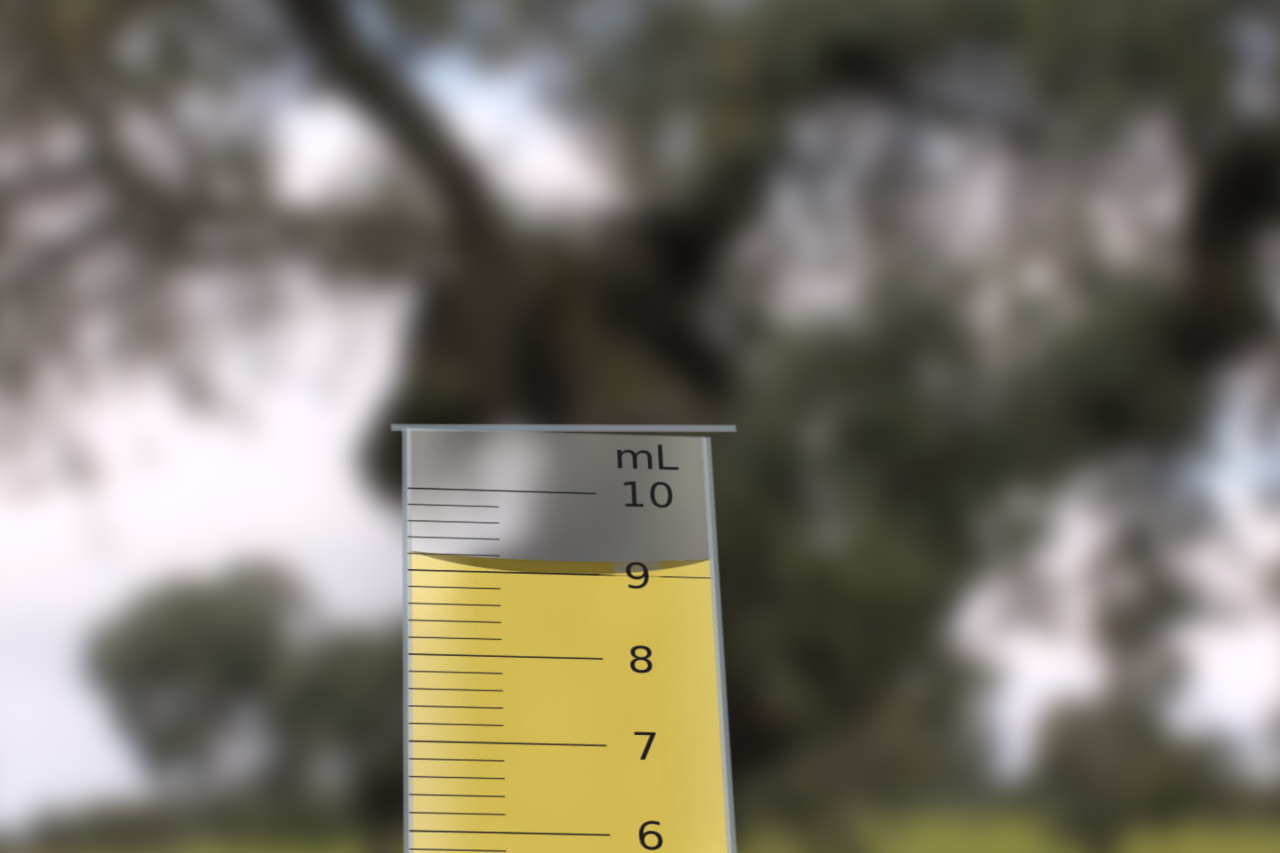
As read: **9** mL
